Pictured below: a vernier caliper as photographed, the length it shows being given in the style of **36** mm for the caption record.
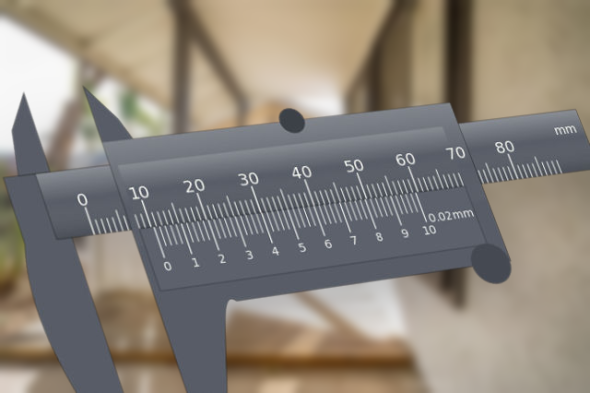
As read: **10.5** mm
